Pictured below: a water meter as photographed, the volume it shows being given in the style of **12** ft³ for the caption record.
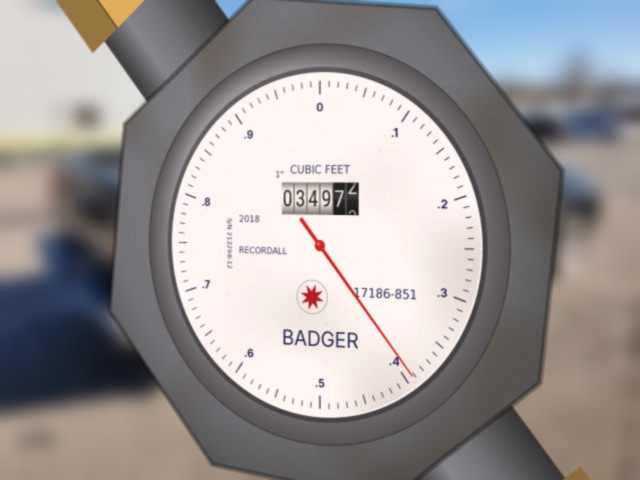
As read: **34972.39** ft³
